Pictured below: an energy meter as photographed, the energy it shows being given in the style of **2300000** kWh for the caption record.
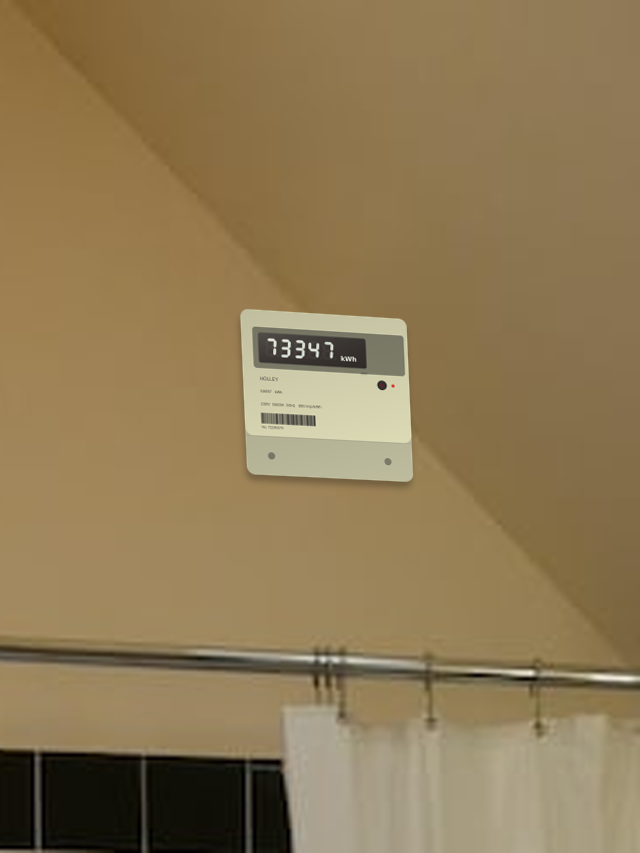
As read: **73347** kWh
